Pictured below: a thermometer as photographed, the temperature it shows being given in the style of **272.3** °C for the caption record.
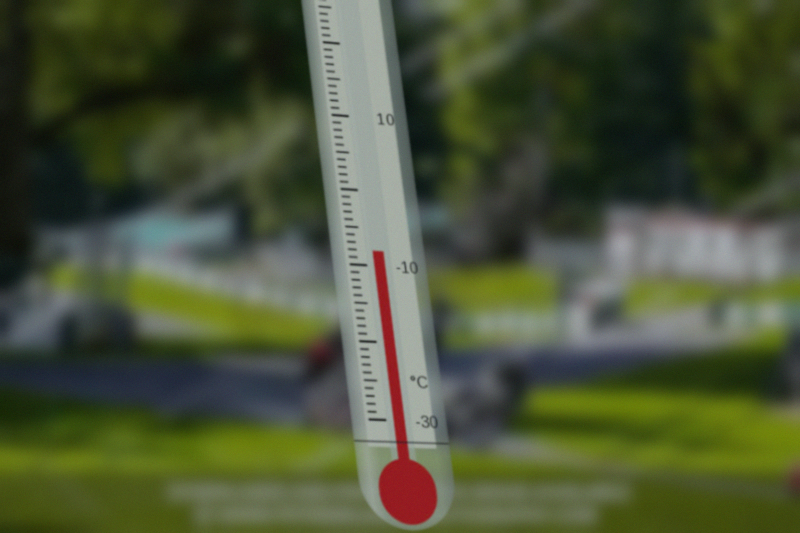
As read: **-8** °C
